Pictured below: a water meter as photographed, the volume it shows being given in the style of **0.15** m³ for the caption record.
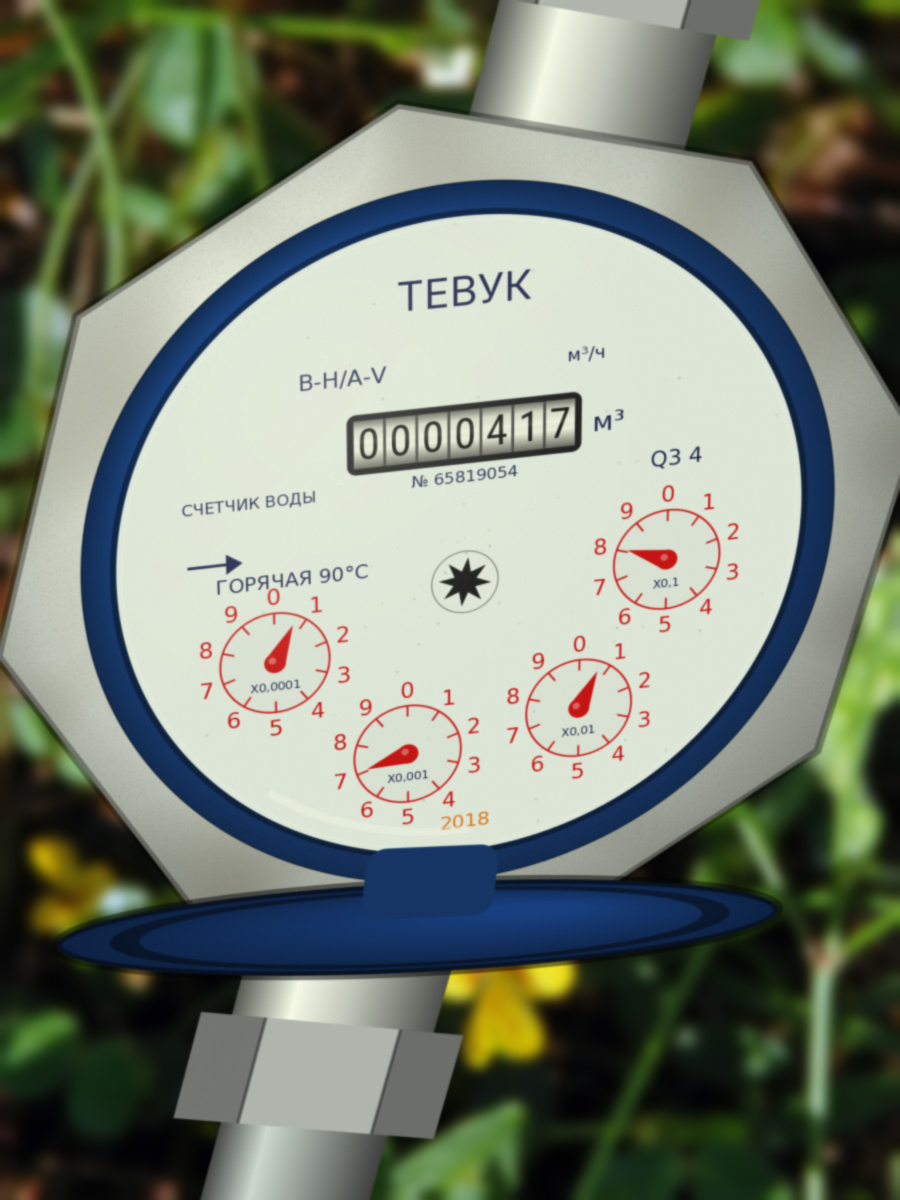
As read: **417.8070** m³
